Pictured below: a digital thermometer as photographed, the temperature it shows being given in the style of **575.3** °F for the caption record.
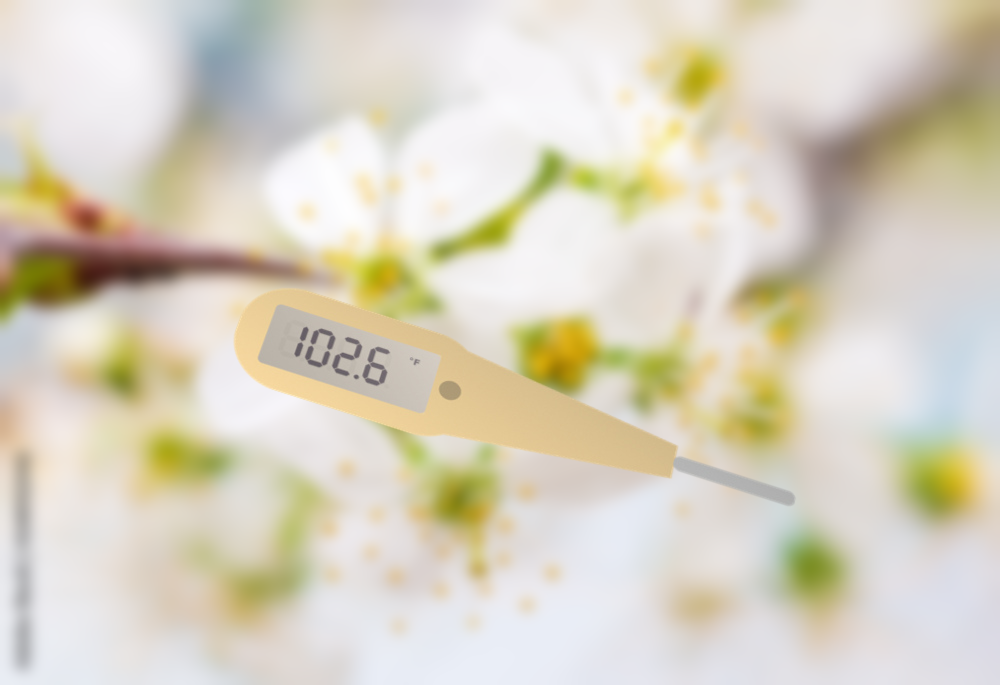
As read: **102.6** °F
